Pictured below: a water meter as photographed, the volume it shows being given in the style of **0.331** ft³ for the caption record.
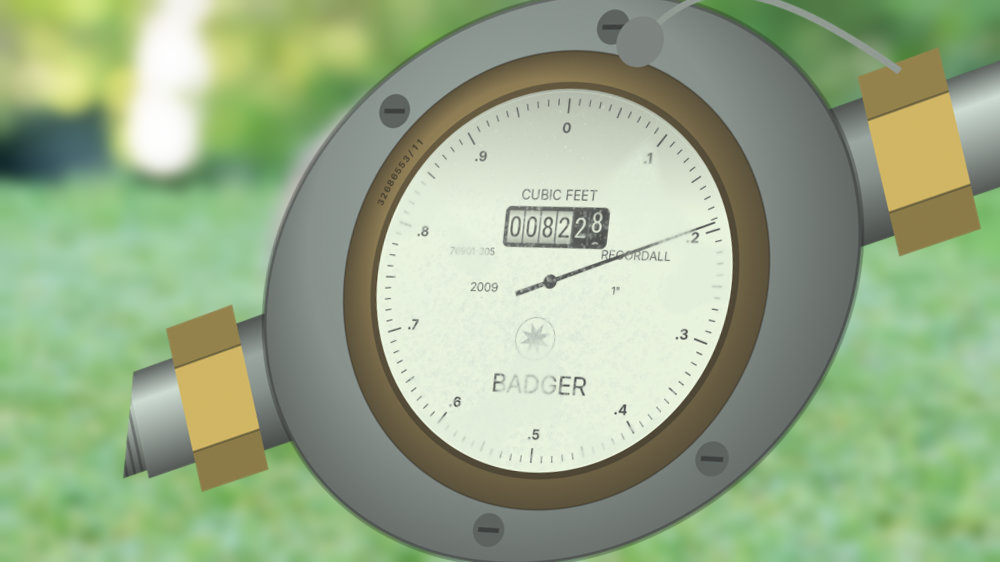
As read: **8228.19** ft³
